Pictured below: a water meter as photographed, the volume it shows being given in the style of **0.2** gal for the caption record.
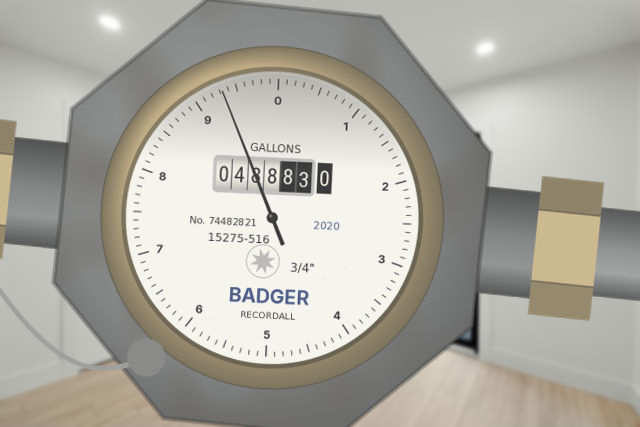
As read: **488829.3** gal
